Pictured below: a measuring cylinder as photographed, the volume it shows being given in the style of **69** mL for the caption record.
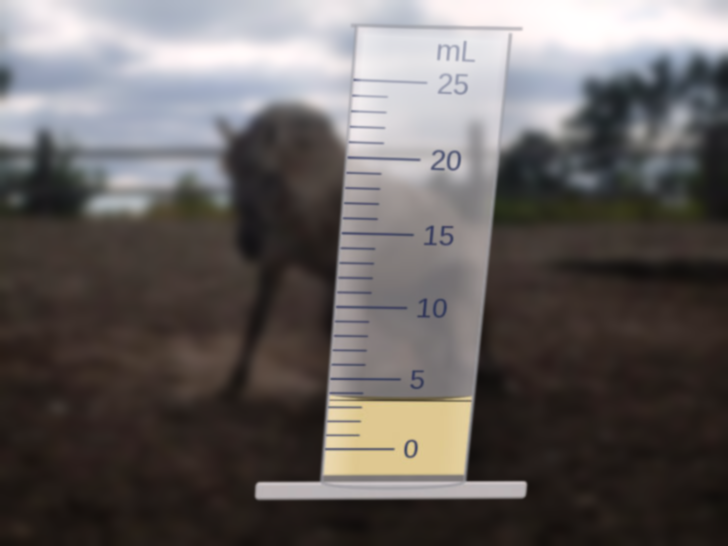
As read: **3.5** mL
